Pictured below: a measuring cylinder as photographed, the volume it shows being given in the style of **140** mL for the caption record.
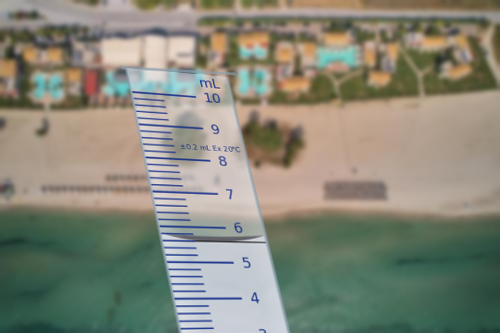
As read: **5.6** mL
